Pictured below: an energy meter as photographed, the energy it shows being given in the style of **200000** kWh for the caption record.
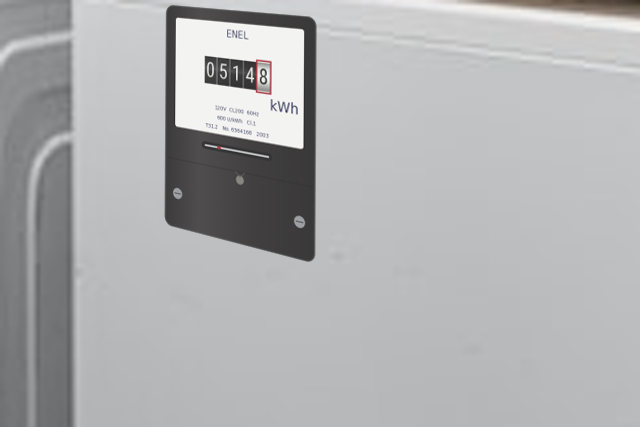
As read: **514.8** kWh
